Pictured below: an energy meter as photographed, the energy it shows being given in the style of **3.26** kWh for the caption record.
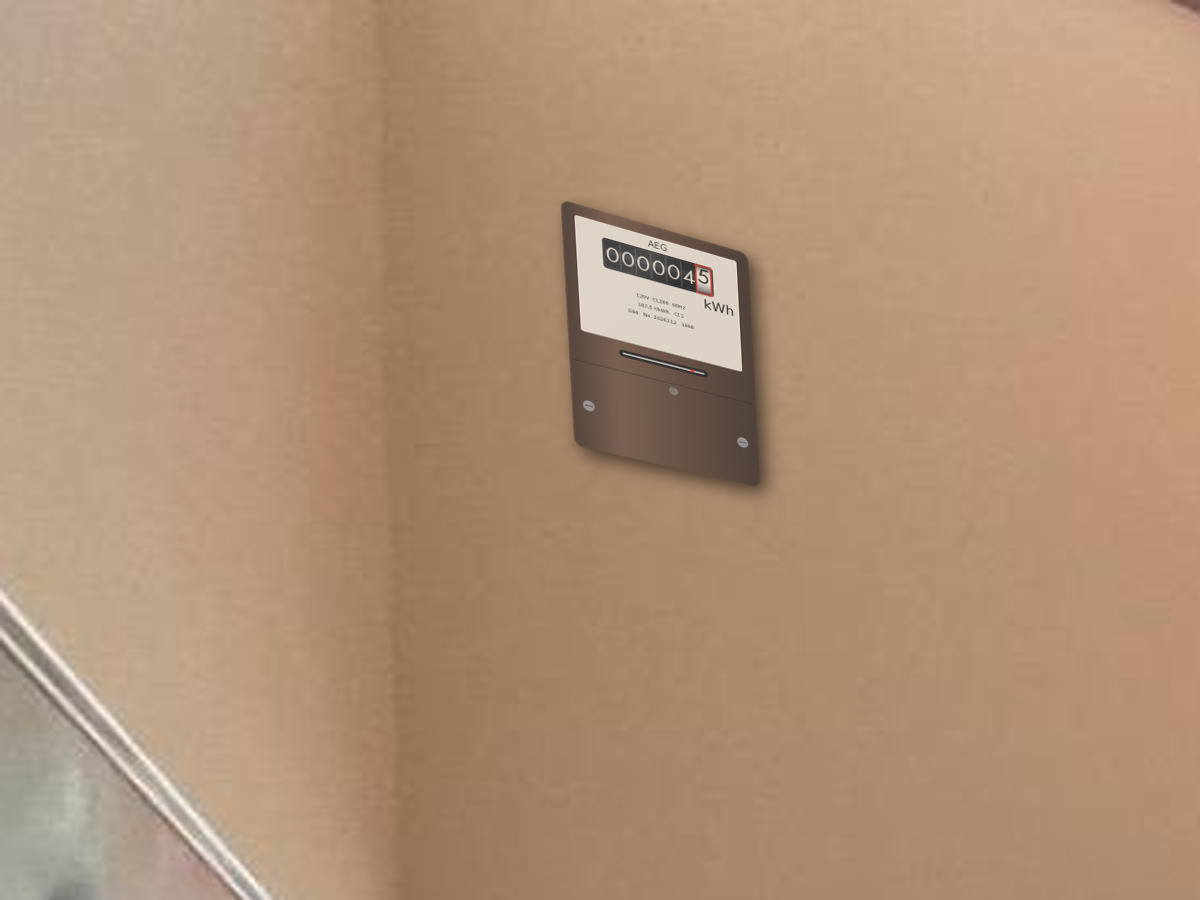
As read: **4.5** kWh
